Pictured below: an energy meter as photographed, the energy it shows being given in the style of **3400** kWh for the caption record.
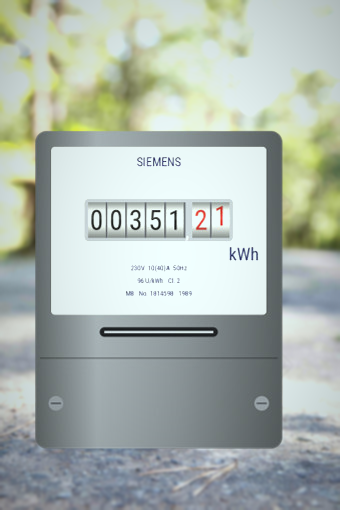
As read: **351.21** kWh
